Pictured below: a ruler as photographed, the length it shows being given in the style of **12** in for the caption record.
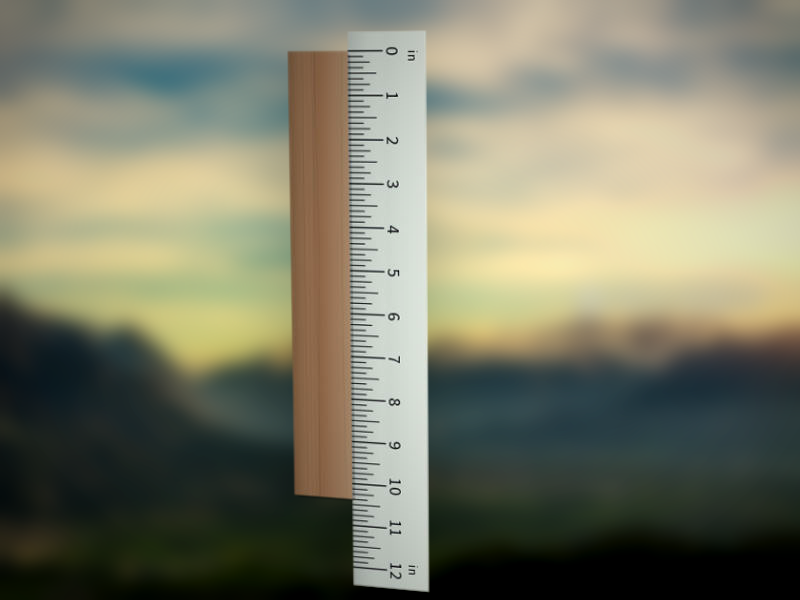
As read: **10.375** in
